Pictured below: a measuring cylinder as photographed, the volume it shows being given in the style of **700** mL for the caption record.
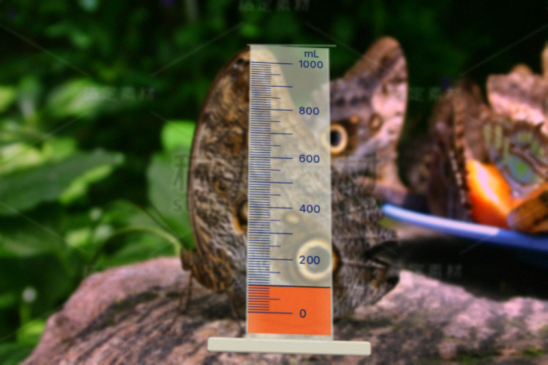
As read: **100** mL
